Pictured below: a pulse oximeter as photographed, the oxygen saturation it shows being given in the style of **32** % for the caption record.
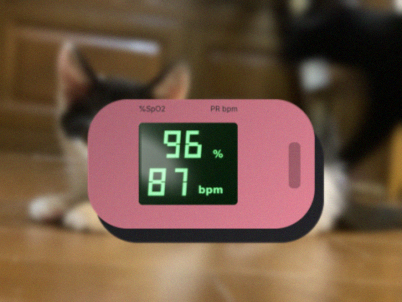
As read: **96** %
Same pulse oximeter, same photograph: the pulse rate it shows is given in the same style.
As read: **87** bpm
